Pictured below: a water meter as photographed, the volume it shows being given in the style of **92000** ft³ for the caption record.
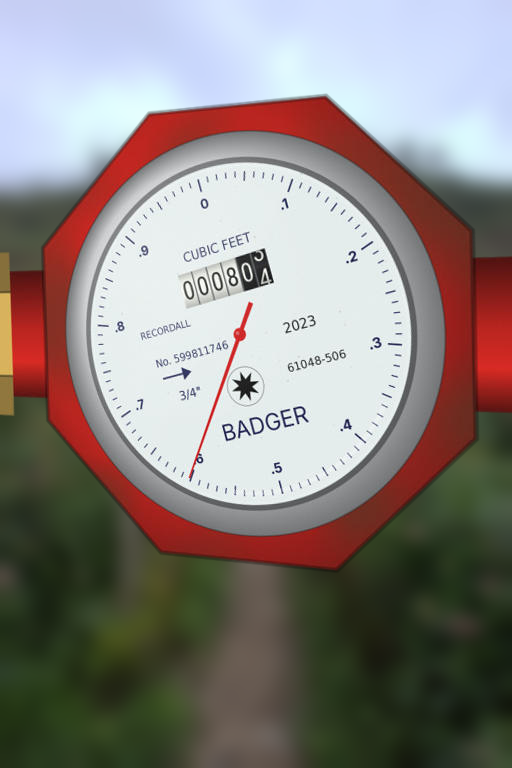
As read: **803.60** ft³
